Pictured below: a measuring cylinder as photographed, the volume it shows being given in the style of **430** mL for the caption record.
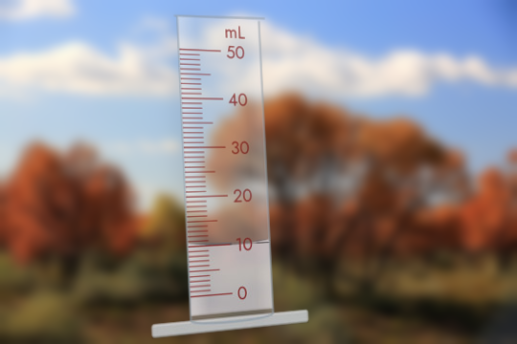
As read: **10** mL
